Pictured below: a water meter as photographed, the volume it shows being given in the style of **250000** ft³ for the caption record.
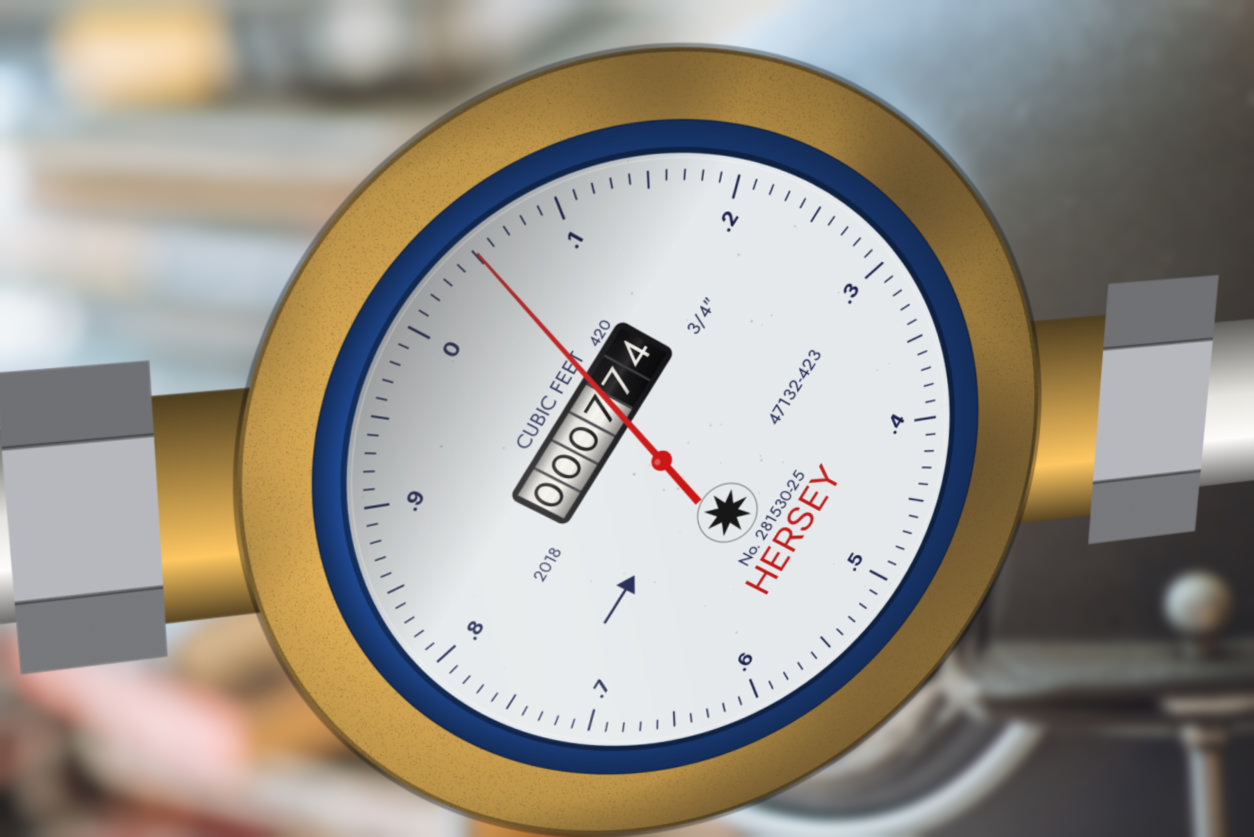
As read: **774.05** ft³
